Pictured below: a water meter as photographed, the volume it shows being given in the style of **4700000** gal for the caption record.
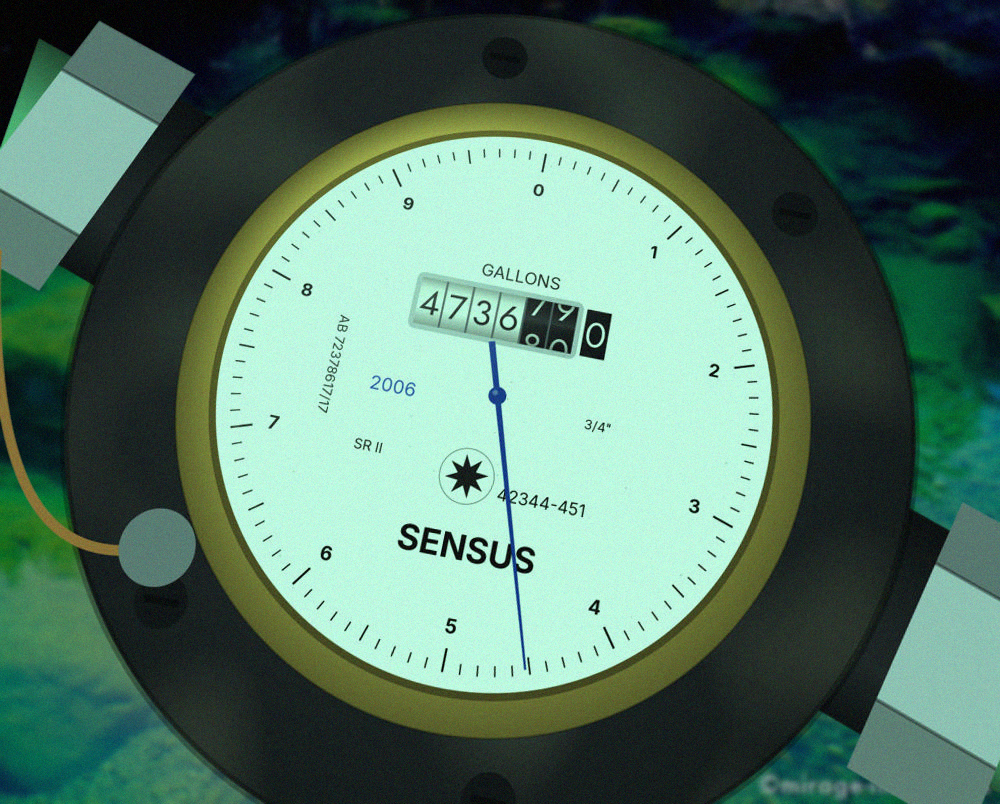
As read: **4736794.5** gal
